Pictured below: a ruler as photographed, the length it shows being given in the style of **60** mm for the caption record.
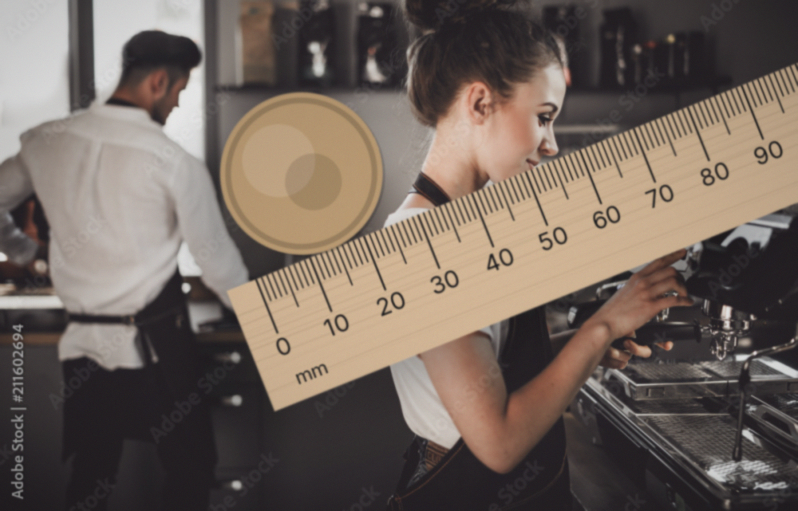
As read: **28** mm
